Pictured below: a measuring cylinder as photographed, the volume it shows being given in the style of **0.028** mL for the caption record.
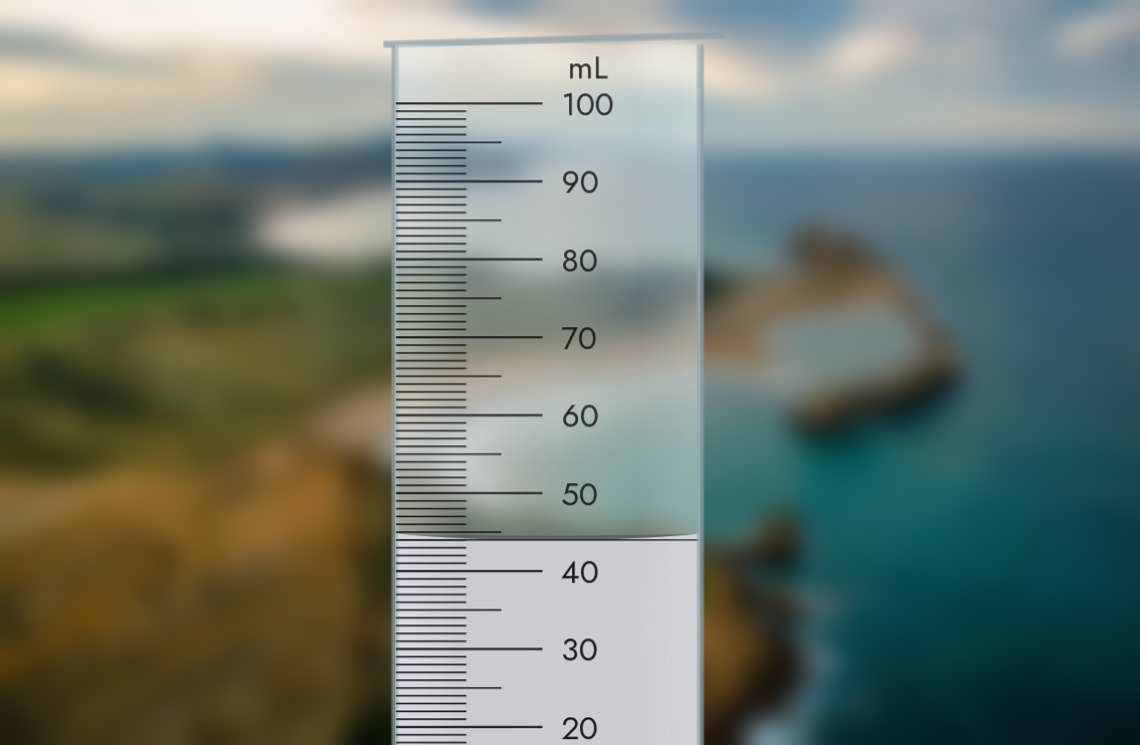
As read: **44** mL
